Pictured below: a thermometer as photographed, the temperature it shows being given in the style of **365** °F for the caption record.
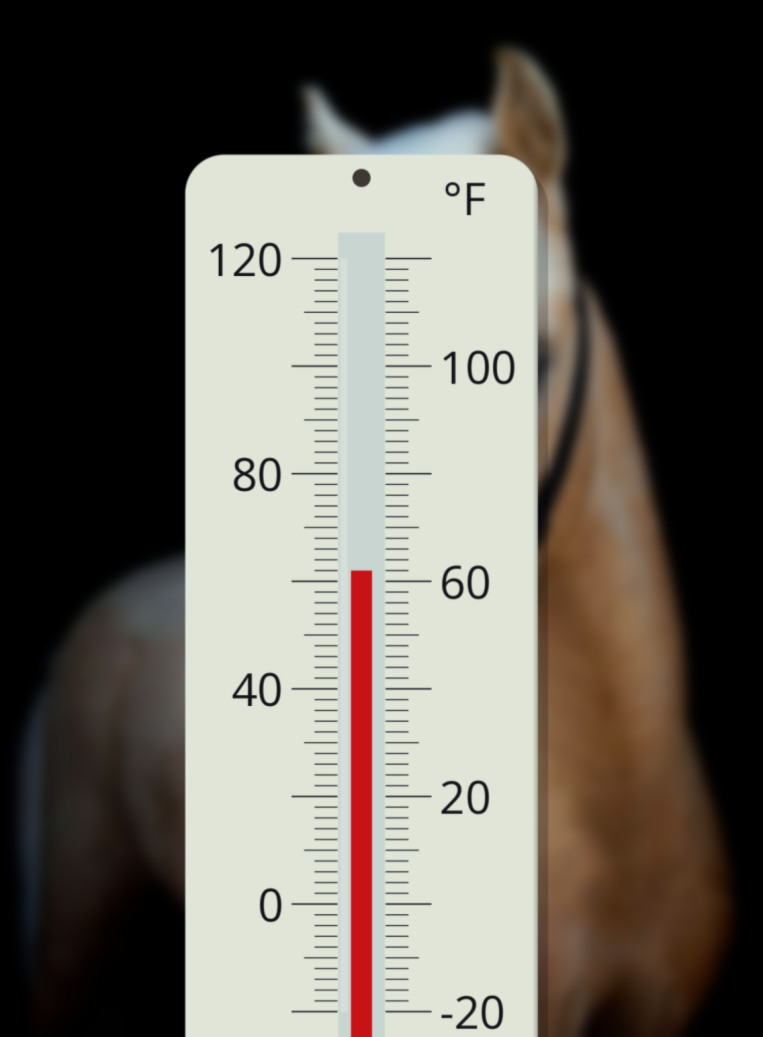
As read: **62** °F
